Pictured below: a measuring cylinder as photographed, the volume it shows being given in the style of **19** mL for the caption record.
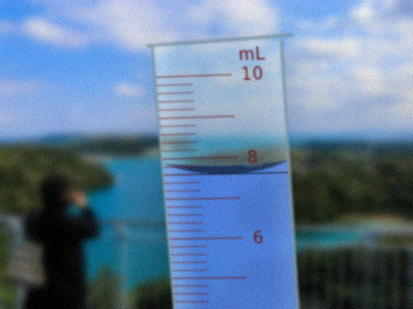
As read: **7.6** mL
